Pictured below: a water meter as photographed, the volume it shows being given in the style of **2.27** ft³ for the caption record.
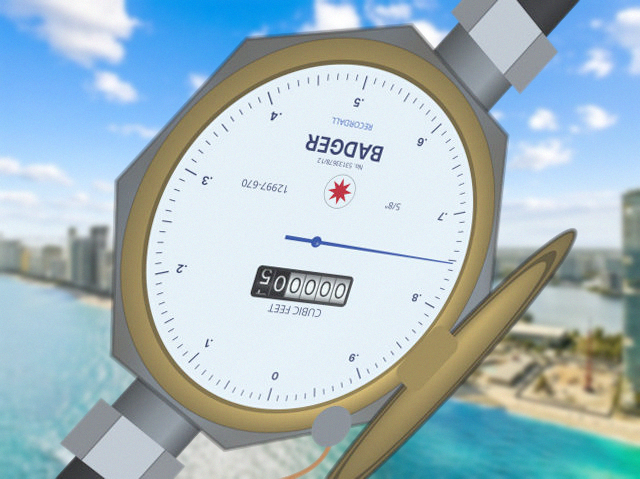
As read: **4.75** ft³
